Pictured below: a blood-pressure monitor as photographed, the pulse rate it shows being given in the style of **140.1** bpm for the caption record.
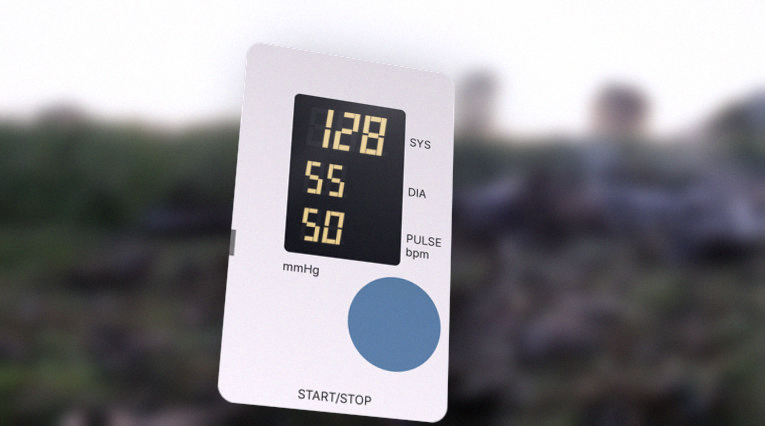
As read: **50** bpm
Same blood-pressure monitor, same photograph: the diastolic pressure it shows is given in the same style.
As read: **55** mmHg
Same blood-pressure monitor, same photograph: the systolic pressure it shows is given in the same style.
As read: **128** mmHg
